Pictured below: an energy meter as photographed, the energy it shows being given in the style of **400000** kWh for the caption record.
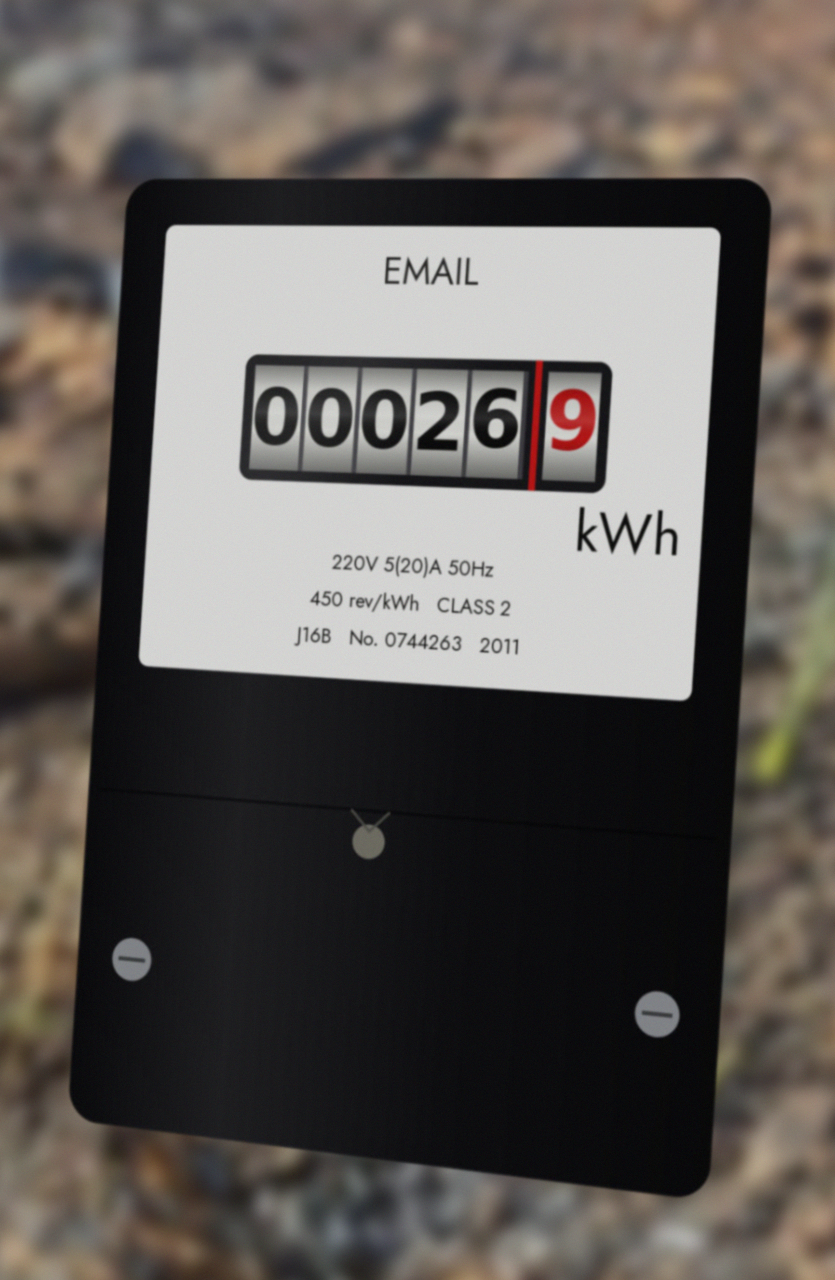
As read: **26.9** kWh
